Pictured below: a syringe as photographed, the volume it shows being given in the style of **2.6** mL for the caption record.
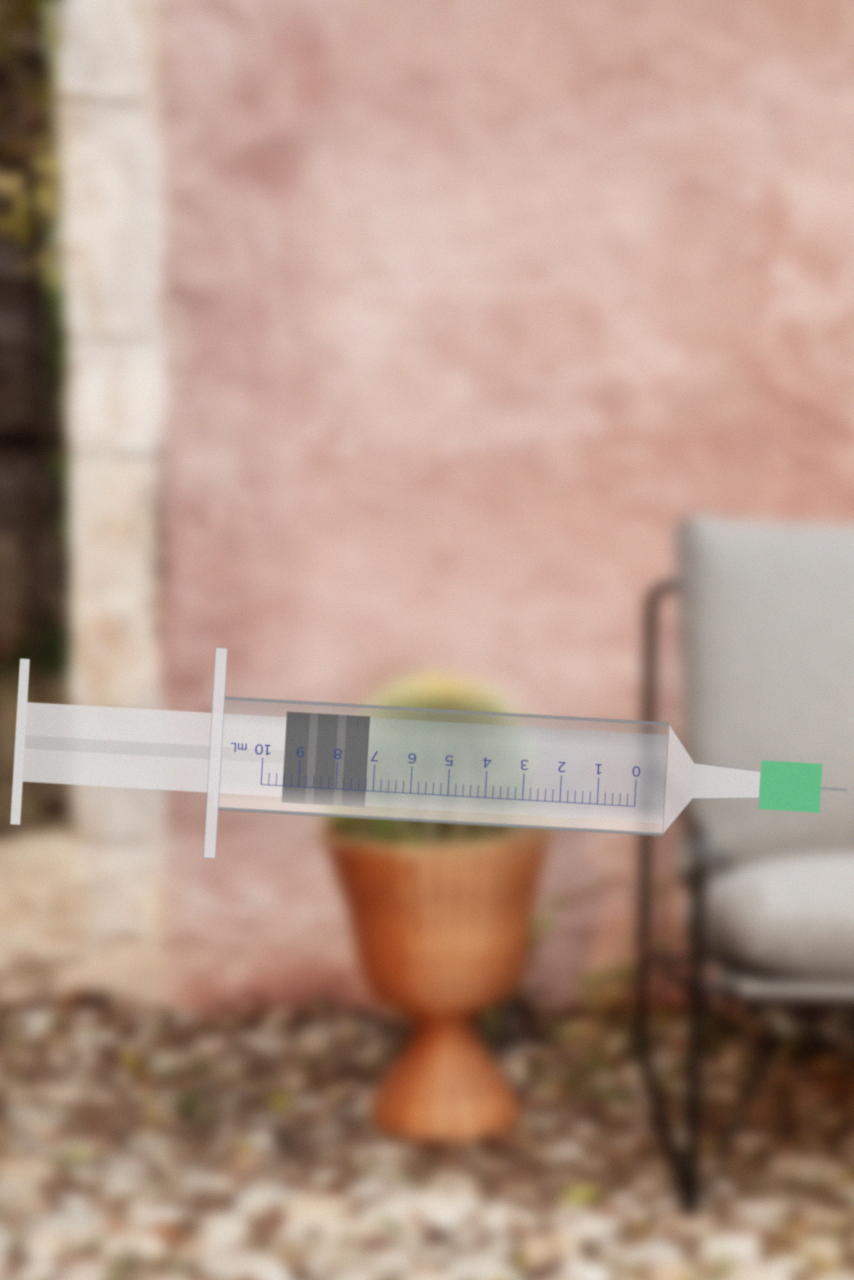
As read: **7.2** mL
